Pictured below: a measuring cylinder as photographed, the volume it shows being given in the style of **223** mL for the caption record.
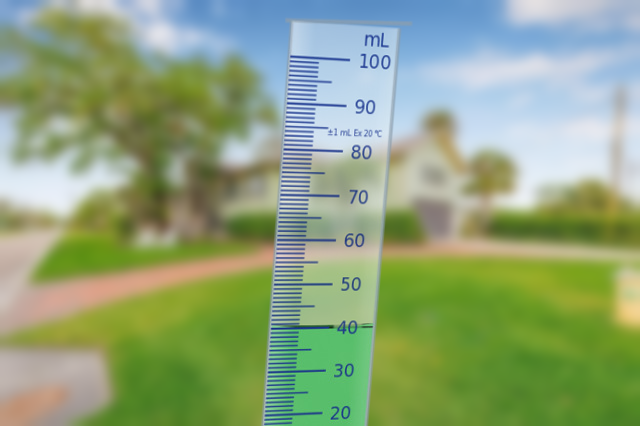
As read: **40** mL
